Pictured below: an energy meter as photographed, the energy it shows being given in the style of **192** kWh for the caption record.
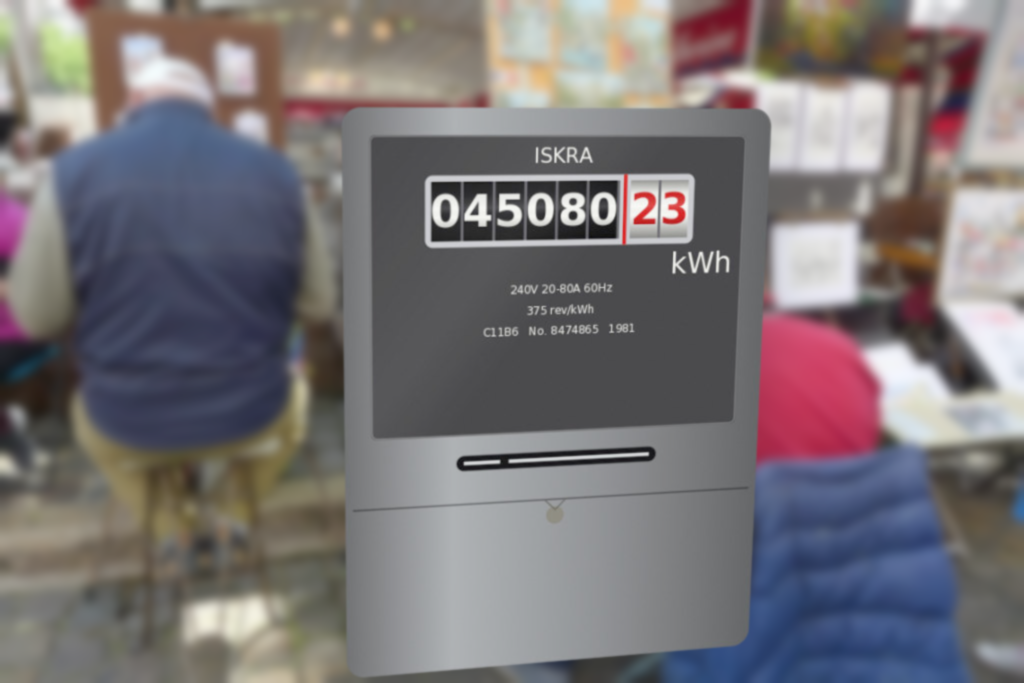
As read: **45080.23** kWh
